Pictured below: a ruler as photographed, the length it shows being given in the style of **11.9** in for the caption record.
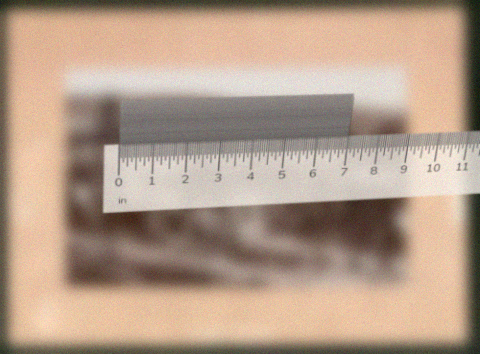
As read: **7** in
